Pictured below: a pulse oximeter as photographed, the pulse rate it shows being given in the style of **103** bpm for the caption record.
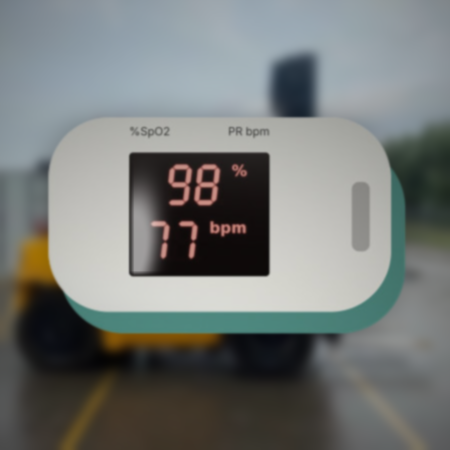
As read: **77** bpm
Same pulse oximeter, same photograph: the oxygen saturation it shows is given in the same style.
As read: **98** %
